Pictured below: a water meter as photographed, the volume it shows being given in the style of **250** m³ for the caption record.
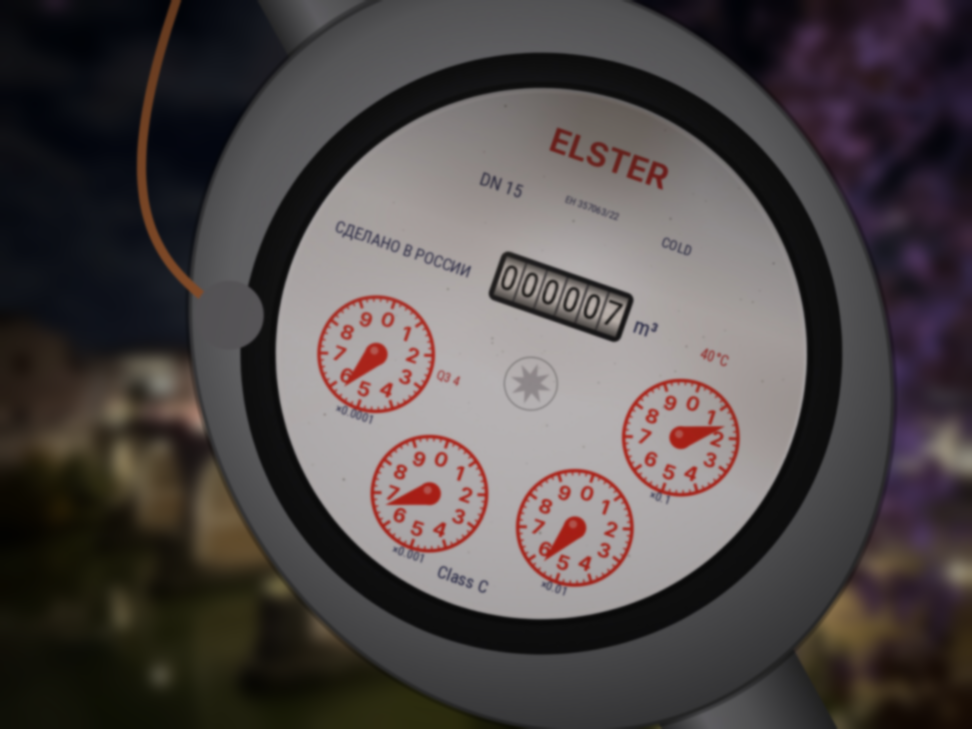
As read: **7.1565** m³
